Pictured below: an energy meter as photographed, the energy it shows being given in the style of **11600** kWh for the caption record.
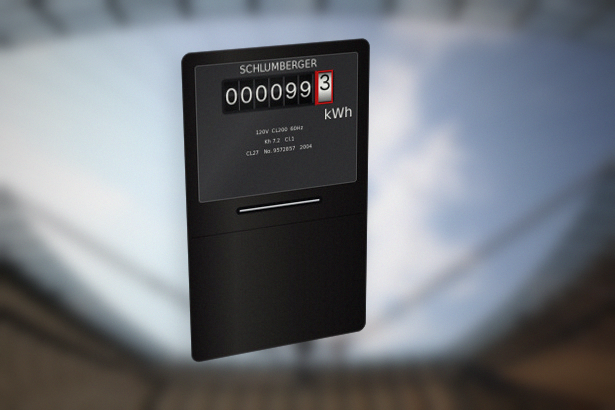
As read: **99.3** kWh
